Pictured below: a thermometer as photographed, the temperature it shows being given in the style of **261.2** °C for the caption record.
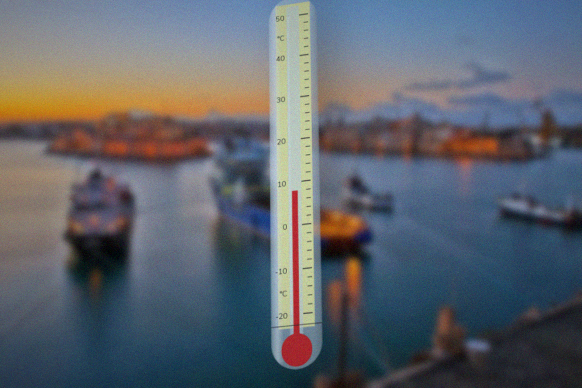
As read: **8** °C
